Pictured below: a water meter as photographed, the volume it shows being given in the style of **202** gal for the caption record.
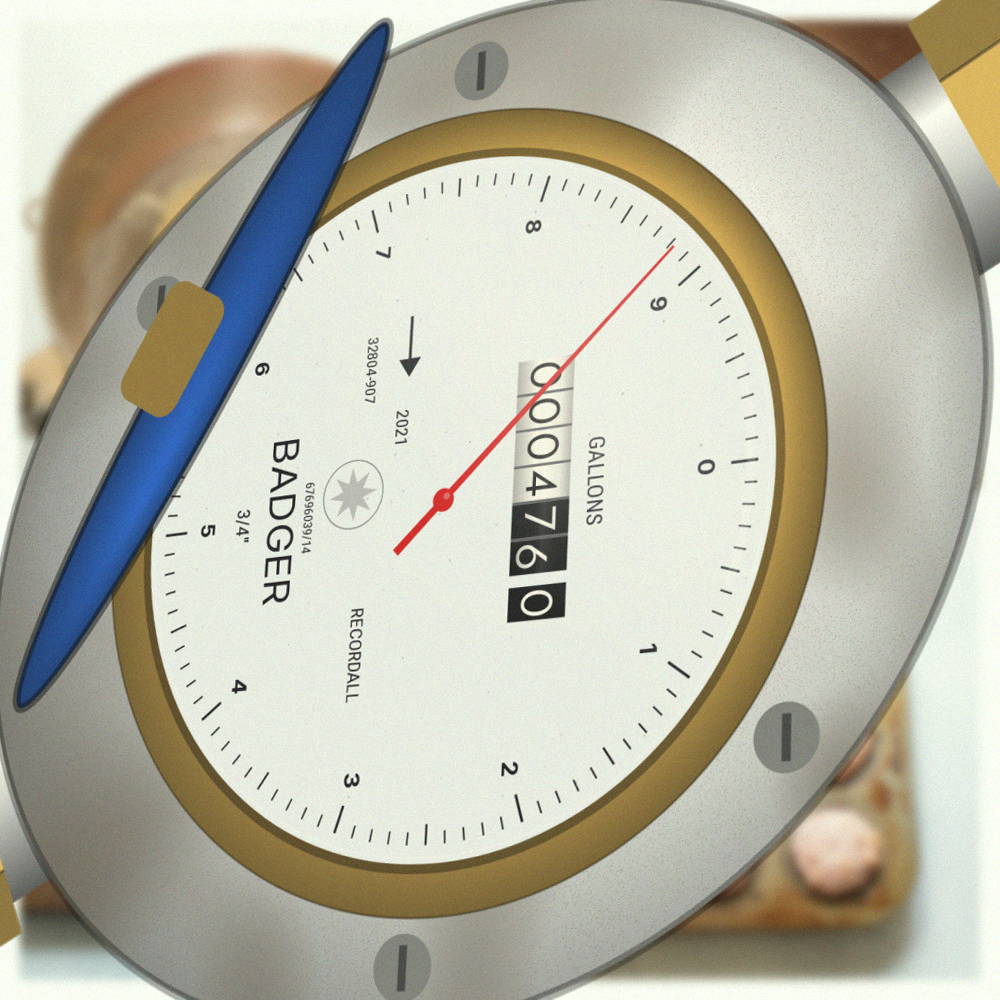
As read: **4758.8** gal
